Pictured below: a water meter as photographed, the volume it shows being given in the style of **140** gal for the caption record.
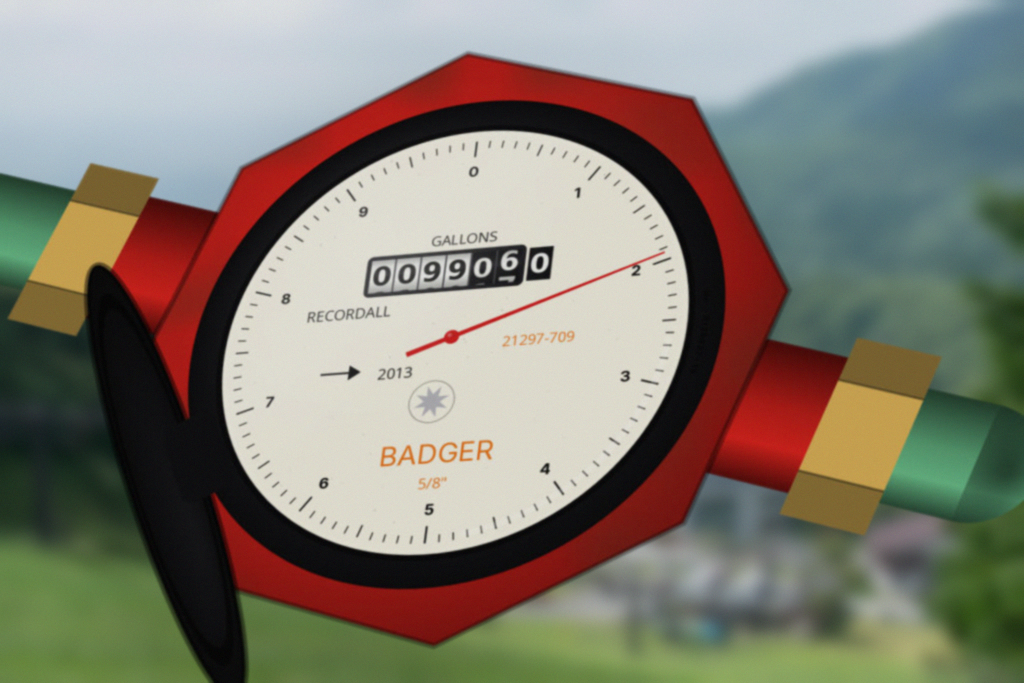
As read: **99061.9** gal
